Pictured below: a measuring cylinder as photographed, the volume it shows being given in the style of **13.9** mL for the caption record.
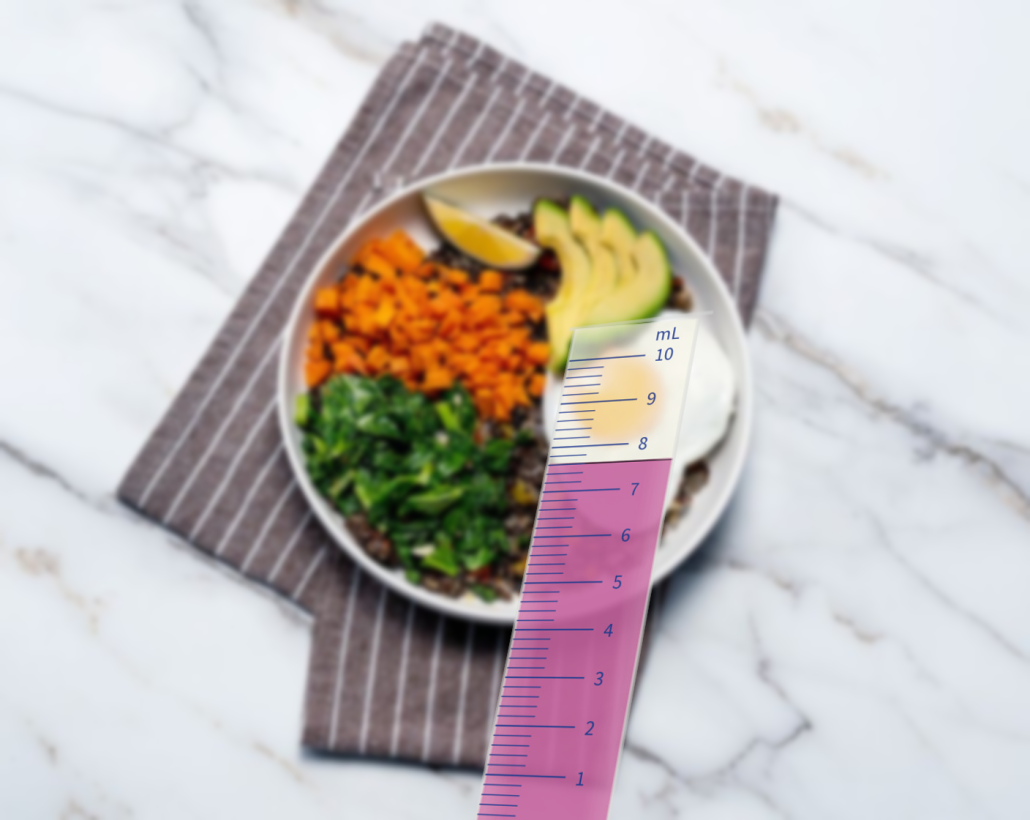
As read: **7.6** mL
